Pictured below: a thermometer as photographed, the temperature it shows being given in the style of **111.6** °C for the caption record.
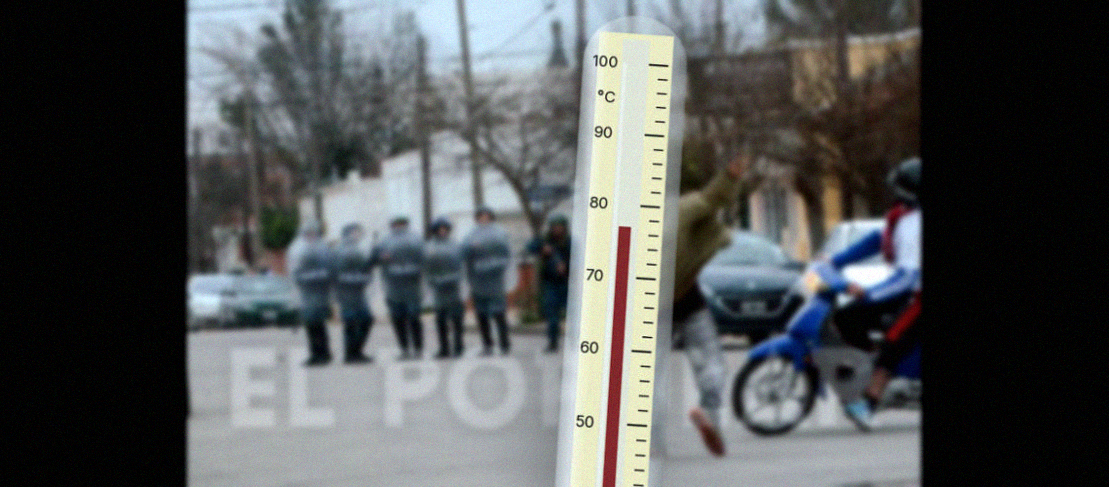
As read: **77** °C
